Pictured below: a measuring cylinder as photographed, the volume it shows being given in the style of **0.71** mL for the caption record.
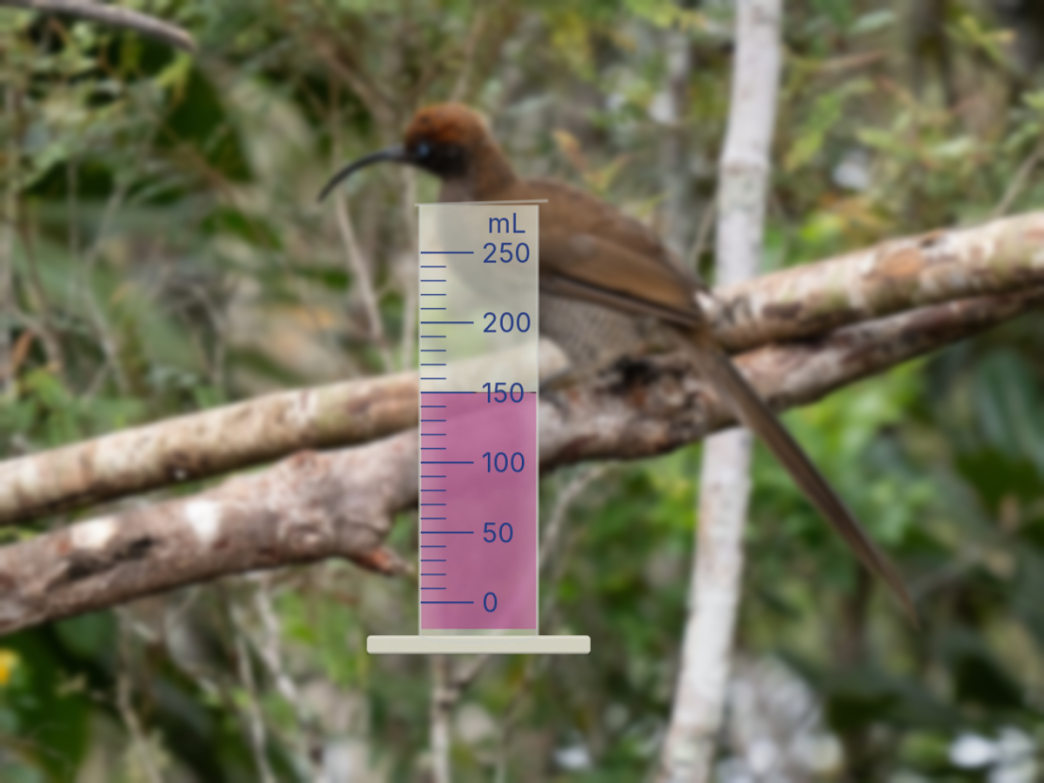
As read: **150** mL
